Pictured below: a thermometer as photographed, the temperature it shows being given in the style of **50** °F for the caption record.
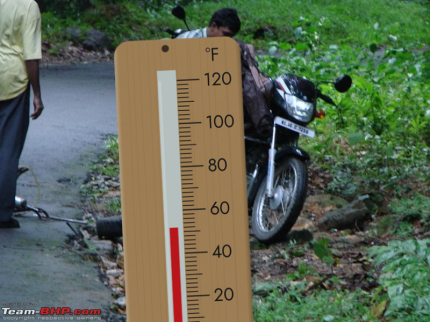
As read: **52** °F
